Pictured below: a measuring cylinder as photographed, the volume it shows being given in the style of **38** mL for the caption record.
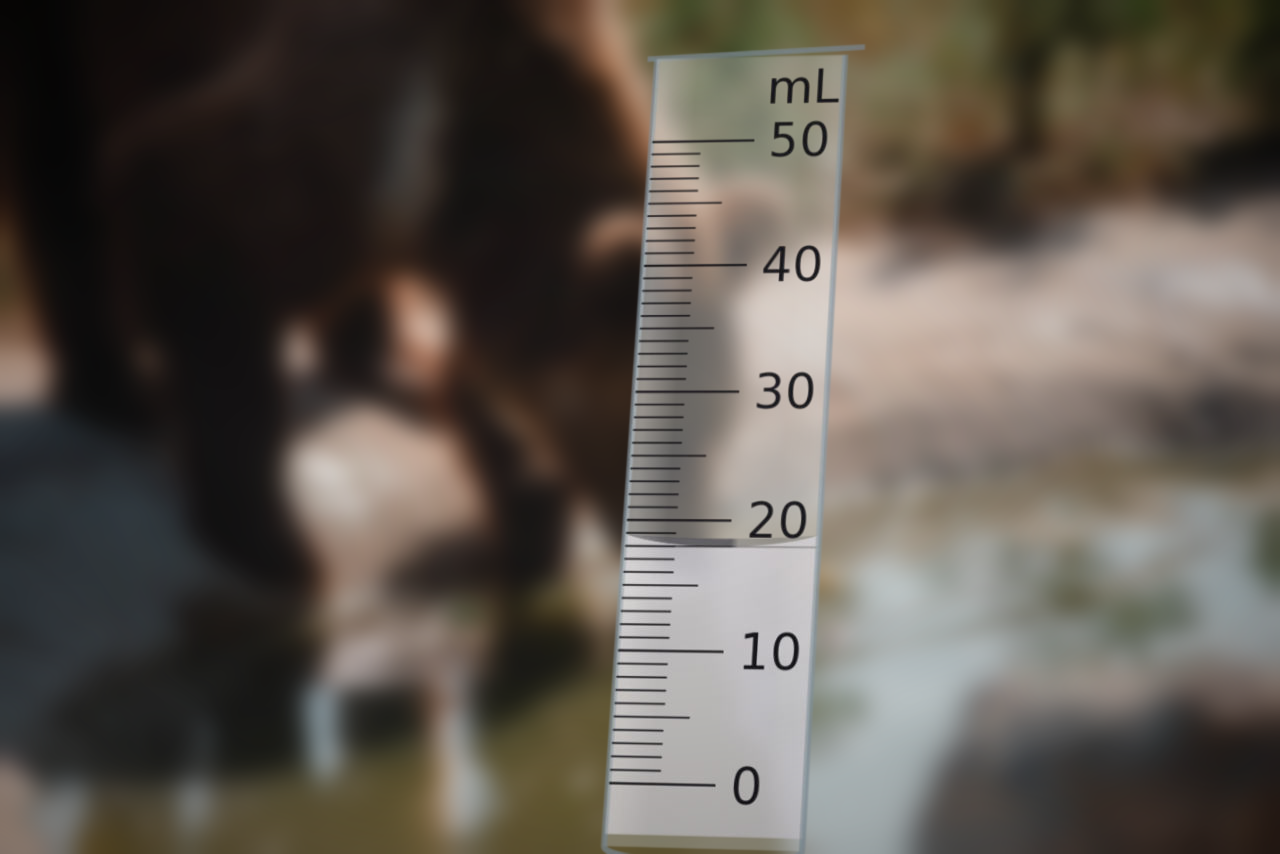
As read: **18** mL
